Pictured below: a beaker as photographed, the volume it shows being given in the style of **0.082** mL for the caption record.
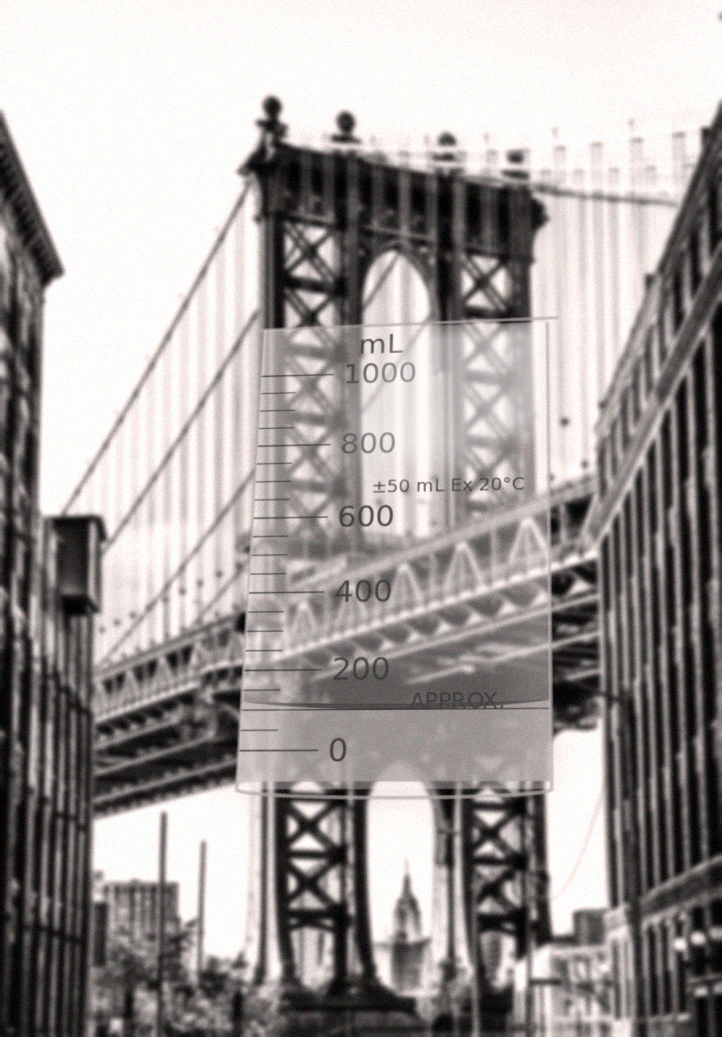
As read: **100** mL
